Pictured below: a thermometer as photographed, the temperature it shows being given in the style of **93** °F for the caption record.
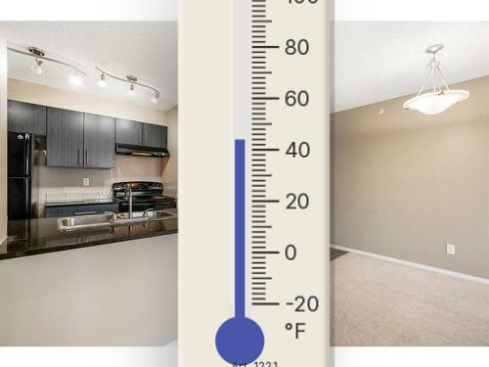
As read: **44** °F
